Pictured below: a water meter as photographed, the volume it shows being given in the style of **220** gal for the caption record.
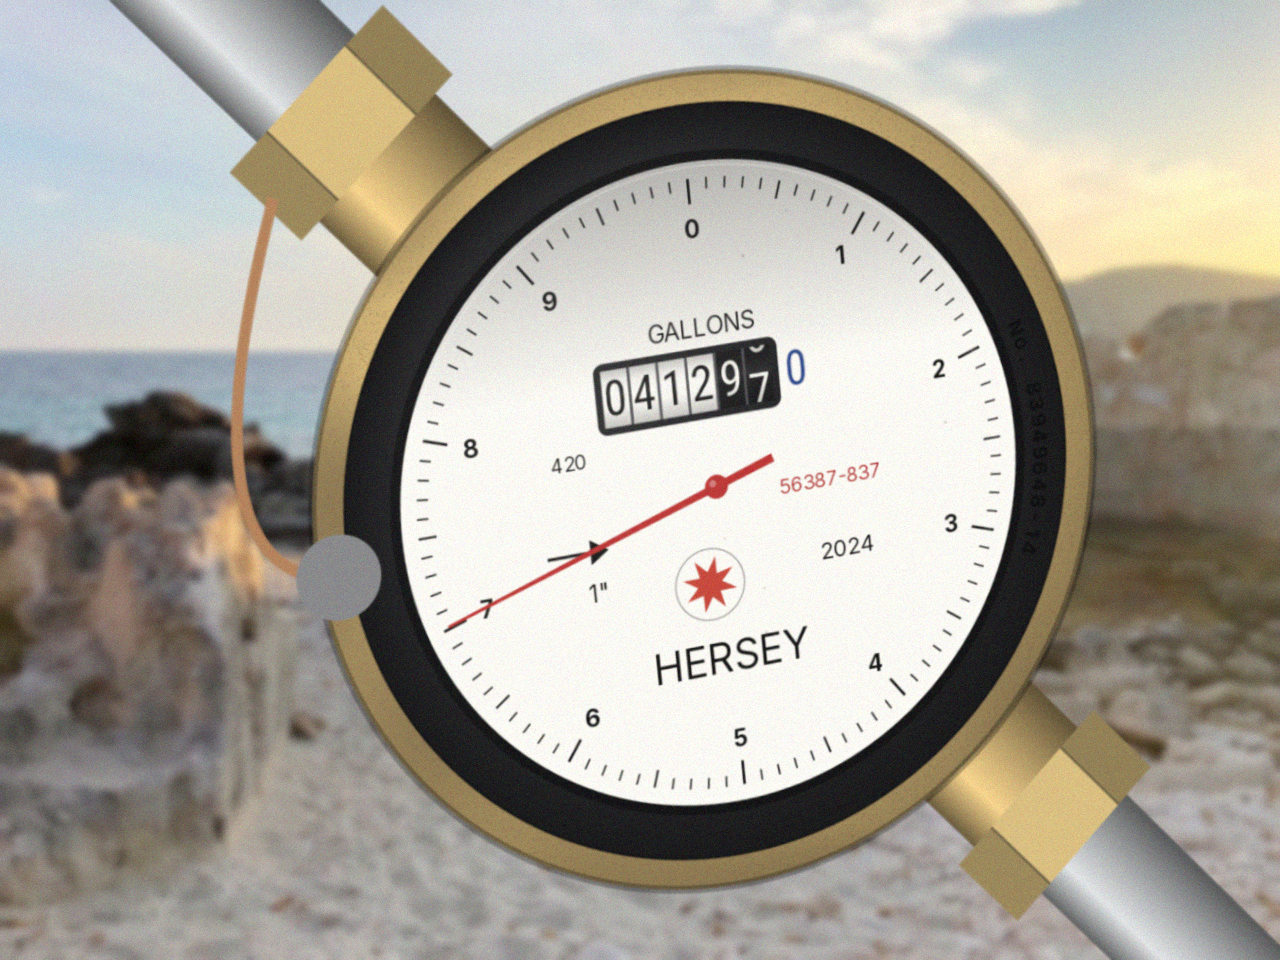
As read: **412967.0** gal
